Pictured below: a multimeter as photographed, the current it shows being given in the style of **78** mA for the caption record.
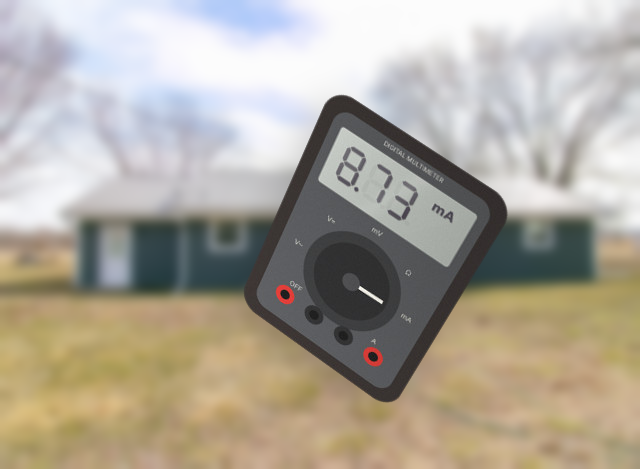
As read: **8.73** mA
